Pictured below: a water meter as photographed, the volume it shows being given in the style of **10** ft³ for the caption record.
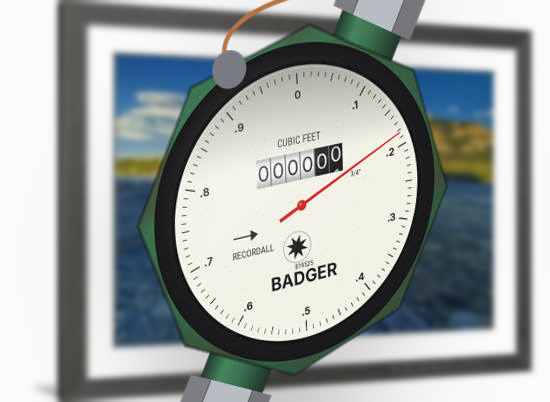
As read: **0.18** ft³
